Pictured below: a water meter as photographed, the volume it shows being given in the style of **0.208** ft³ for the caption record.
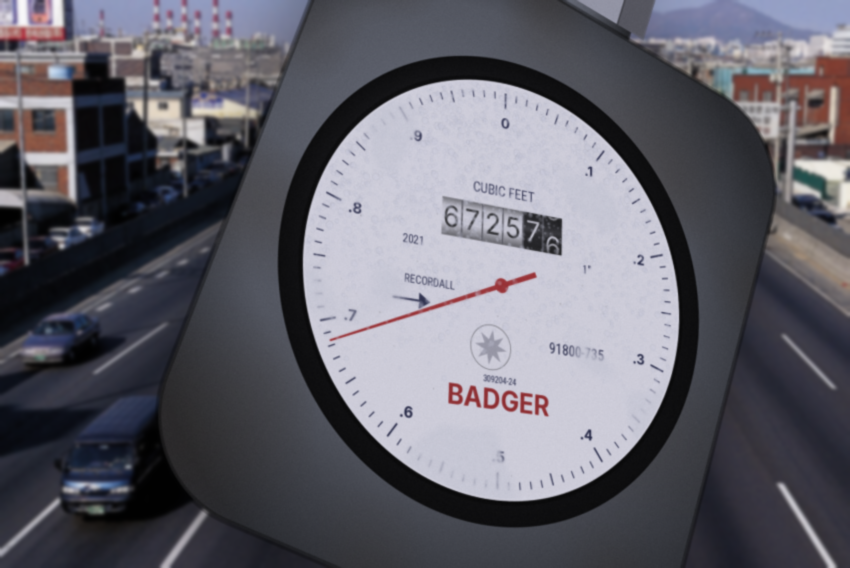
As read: **672575.68** ft³
